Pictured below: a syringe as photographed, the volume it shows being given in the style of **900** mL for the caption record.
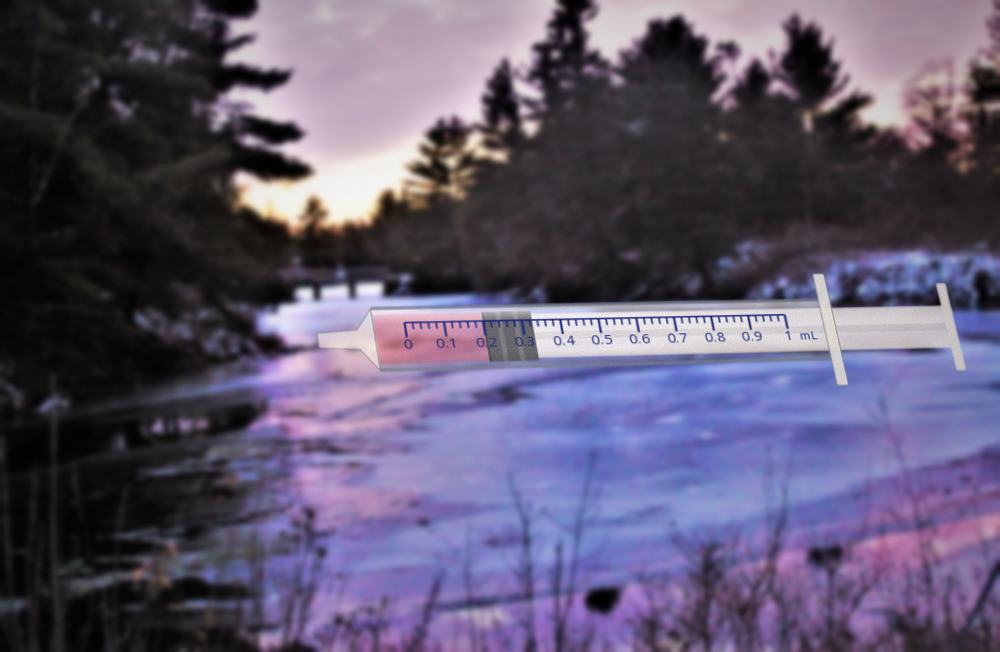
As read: **0.2** mL
